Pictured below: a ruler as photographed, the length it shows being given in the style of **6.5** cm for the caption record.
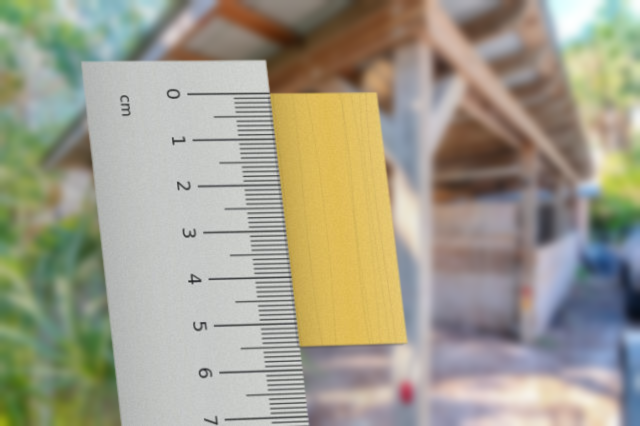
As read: **5.5** cm
